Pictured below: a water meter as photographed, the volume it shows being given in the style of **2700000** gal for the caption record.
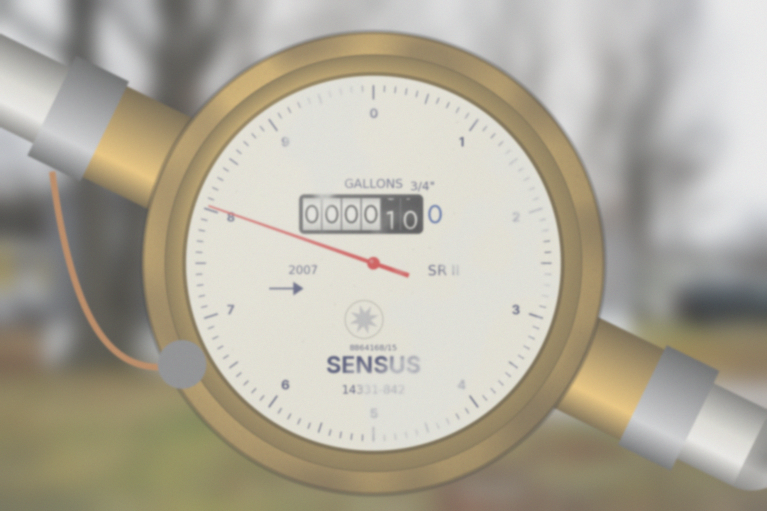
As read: **98.0** gal
